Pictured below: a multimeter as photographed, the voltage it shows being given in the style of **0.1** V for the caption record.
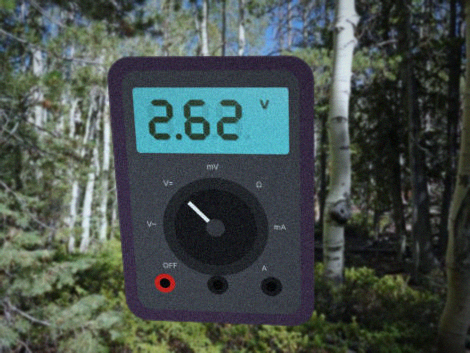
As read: **2.62** V
